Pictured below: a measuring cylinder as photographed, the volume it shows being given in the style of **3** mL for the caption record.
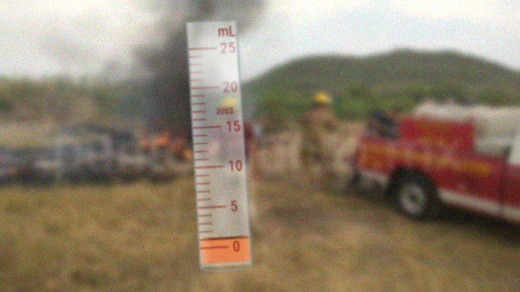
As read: **1** mL
